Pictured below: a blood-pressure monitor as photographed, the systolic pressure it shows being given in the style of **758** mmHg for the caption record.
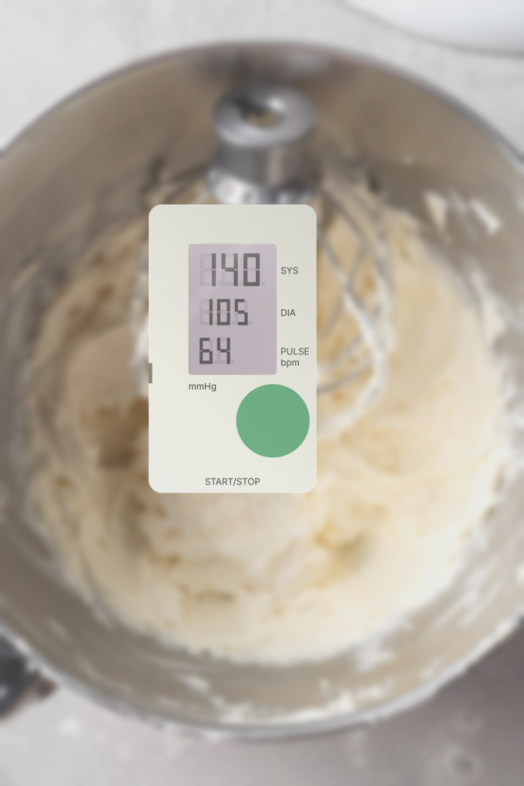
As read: **140** mmHg
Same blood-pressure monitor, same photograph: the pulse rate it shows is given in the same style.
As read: **64** bpm
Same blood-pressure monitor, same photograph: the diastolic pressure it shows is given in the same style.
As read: **105** mmHg
